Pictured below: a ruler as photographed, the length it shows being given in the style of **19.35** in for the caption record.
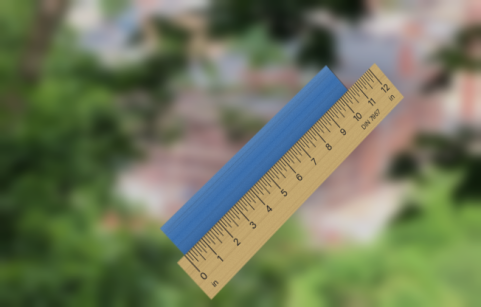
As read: **10.5** in
